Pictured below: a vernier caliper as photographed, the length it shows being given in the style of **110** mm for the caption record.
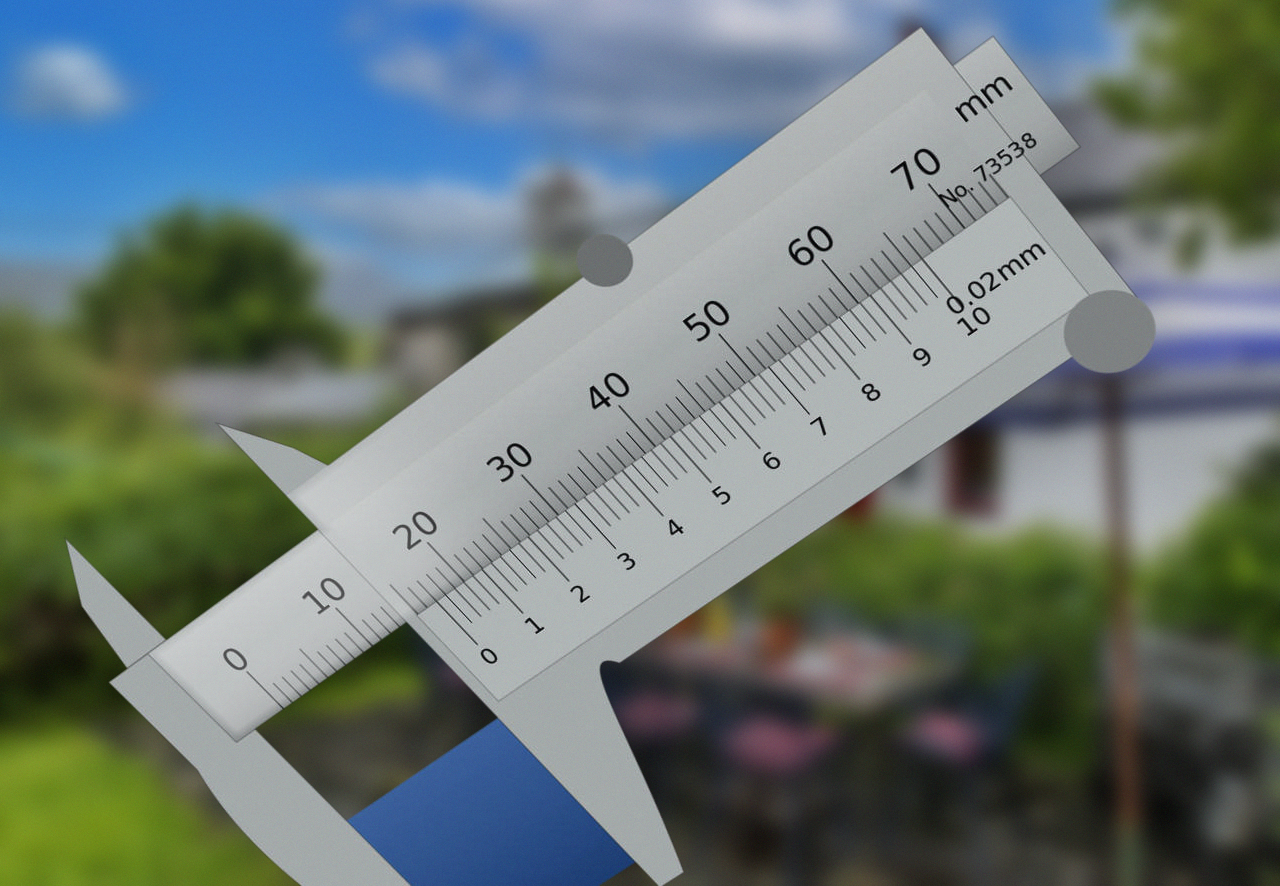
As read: **17.0** mm
